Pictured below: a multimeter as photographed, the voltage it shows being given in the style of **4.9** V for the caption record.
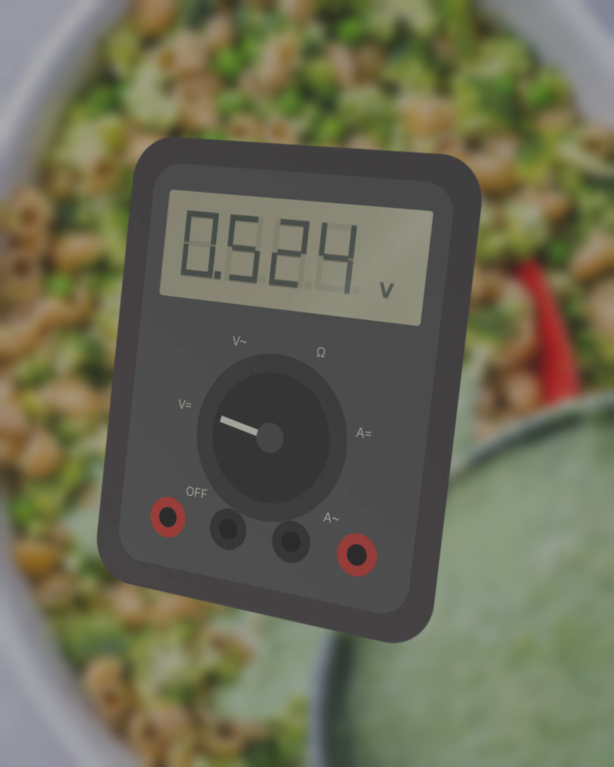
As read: **0.524** V
